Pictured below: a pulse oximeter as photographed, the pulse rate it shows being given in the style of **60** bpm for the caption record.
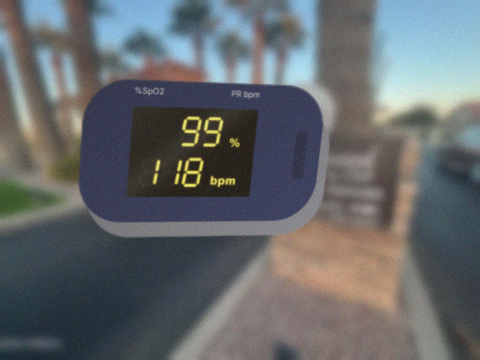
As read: **118** bpm
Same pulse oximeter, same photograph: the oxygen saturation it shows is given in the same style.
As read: **99** %
